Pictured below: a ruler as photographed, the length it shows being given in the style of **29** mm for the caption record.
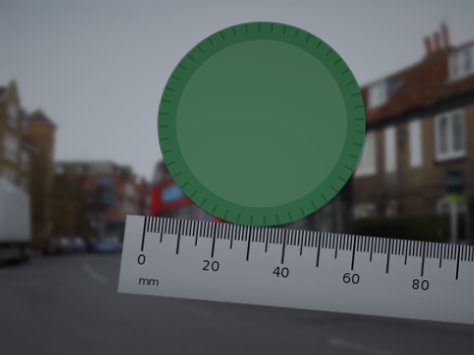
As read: **60** mm
